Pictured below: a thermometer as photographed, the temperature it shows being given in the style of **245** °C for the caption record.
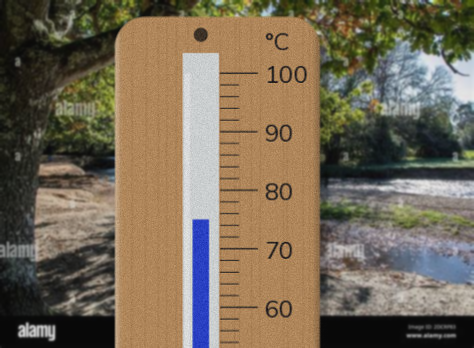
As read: **75** °C
